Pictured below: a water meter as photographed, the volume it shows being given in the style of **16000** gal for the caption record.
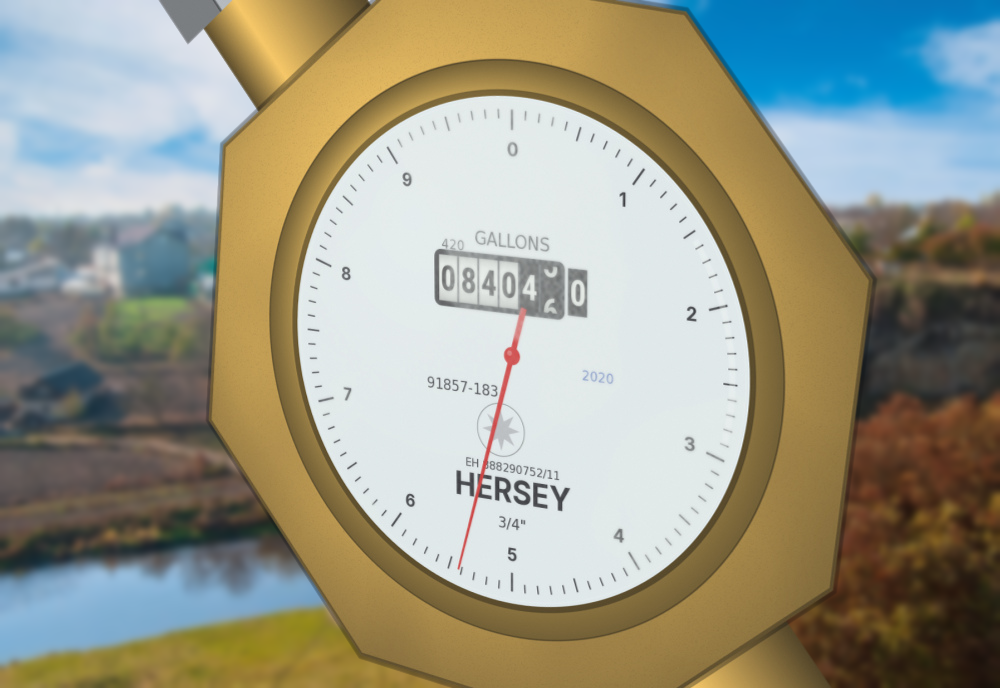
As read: **840455.4** gal
